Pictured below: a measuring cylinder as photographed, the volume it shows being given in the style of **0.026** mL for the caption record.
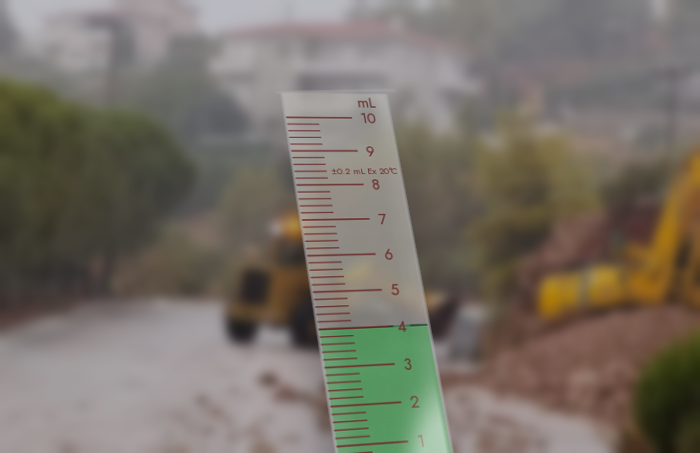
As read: **4** mL
